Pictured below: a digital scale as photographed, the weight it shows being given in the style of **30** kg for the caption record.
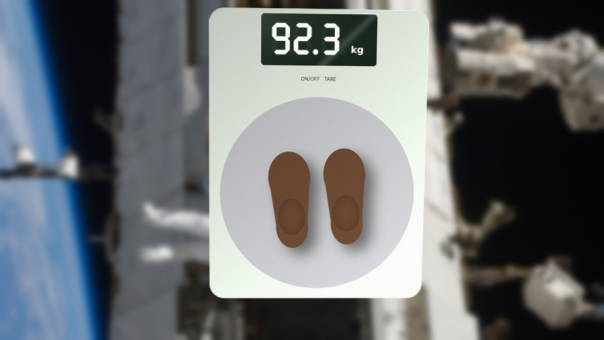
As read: **92.3** kg
